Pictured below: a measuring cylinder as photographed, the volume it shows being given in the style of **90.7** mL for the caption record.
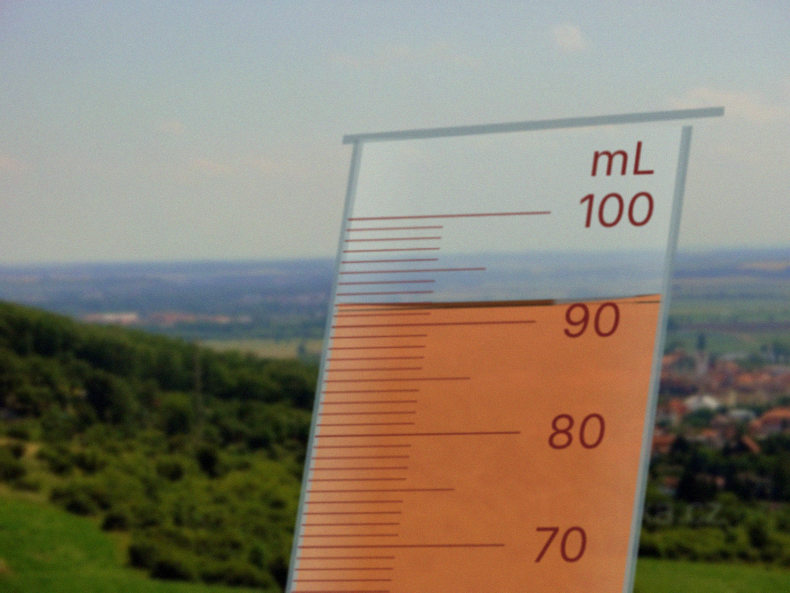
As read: **91.5** mL
